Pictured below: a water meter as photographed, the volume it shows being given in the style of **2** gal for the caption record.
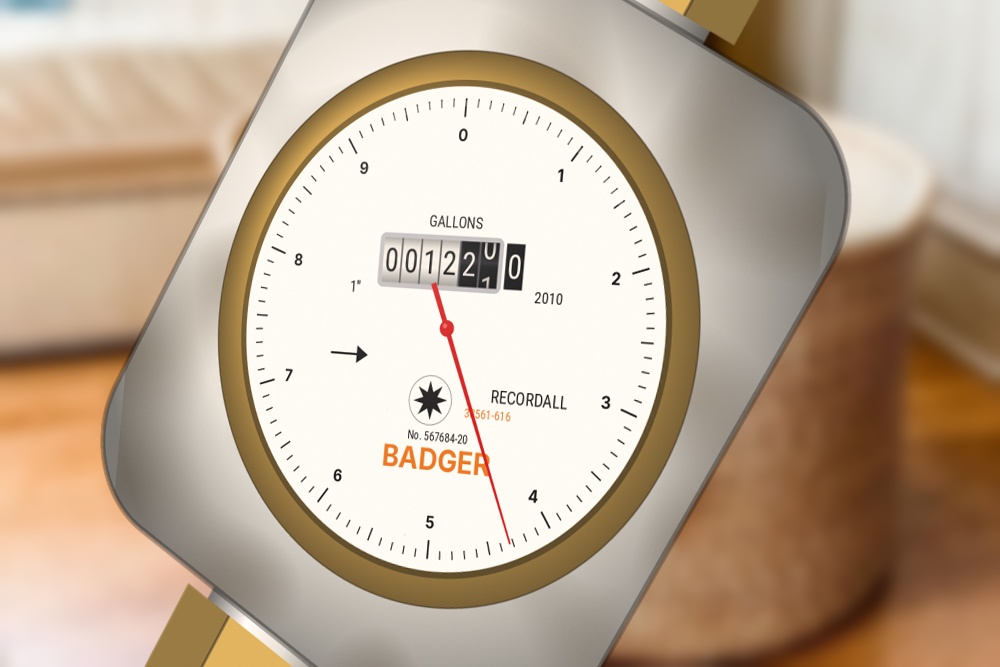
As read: **12204.3** gal
